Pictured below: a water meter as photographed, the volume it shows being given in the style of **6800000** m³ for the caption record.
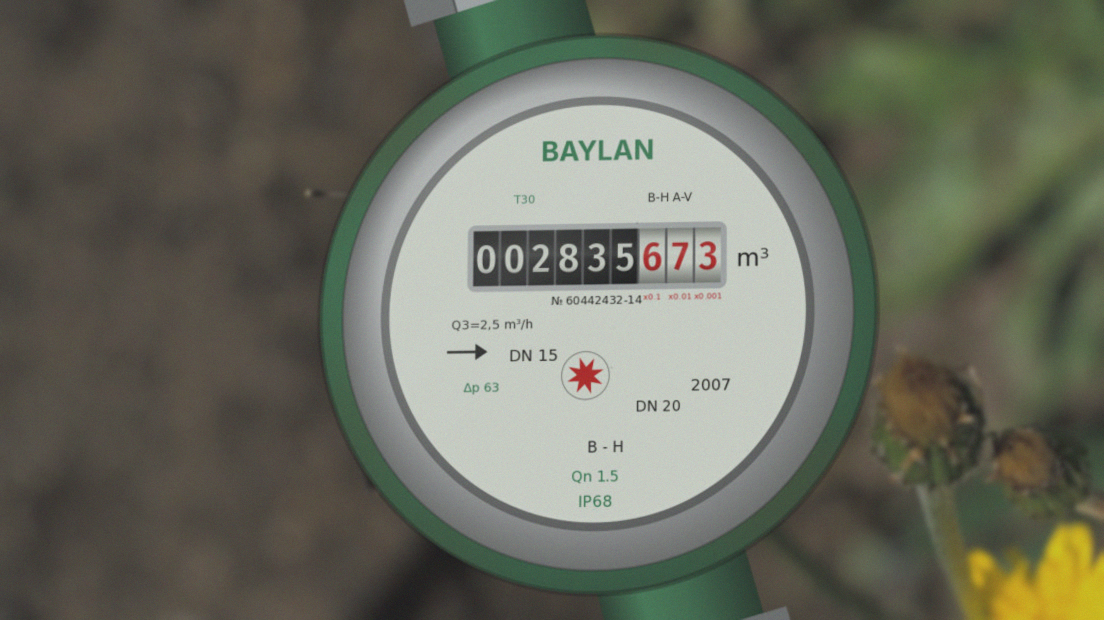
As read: **2835.673** m³
